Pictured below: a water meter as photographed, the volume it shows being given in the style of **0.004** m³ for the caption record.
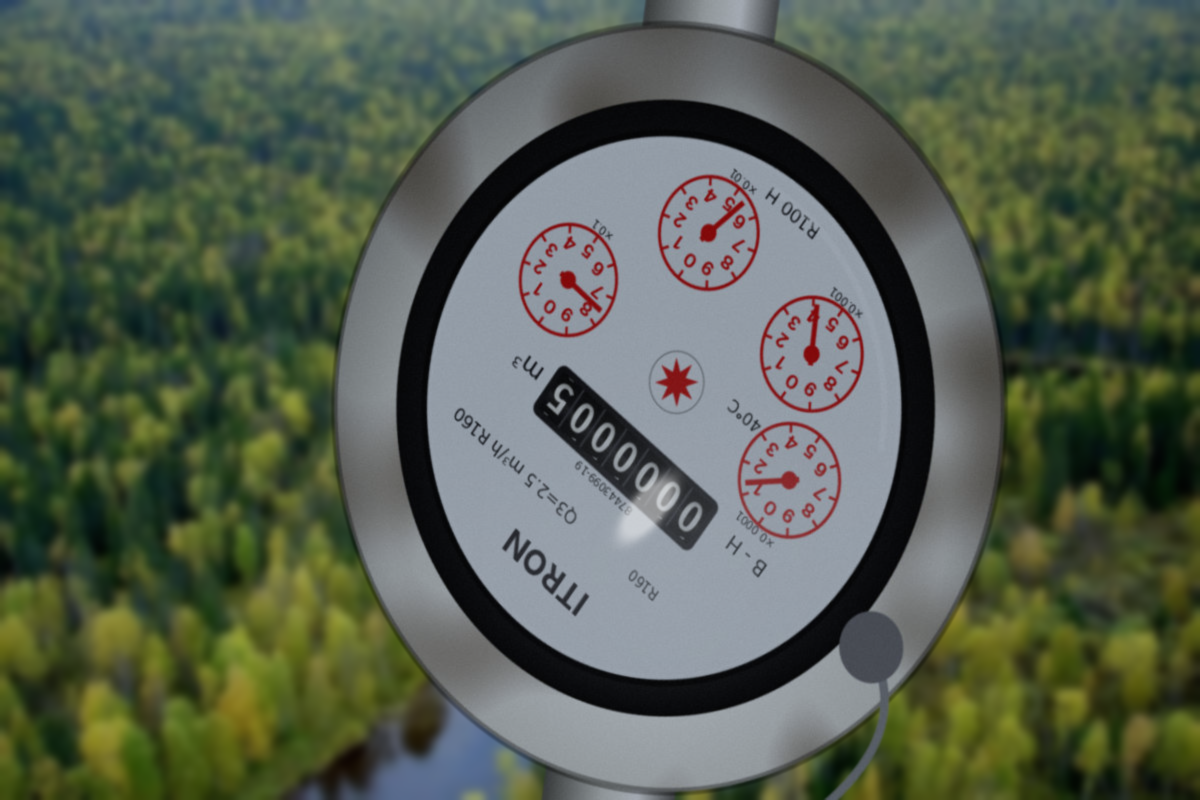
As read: **5.7541** m³
